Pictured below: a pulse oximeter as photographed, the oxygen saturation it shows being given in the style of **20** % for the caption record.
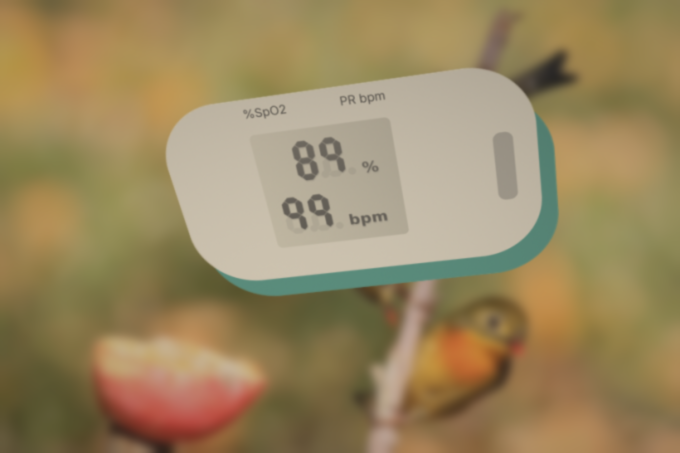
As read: **89** %
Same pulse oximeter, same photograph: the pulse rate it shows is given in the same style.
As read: **99** bpm
